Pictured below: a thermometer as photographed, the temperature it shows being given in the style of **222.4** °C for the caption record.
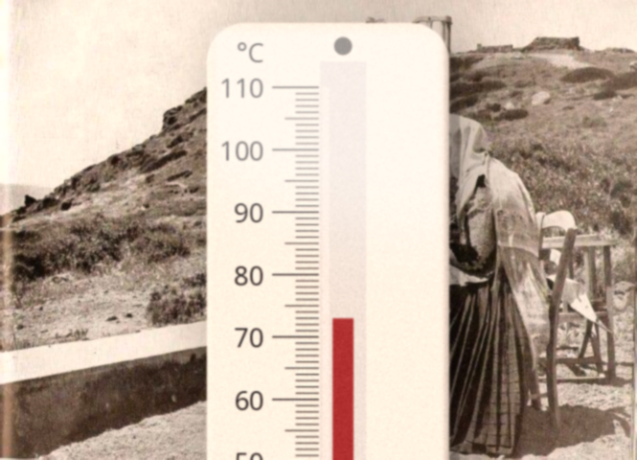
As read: **73** °C
